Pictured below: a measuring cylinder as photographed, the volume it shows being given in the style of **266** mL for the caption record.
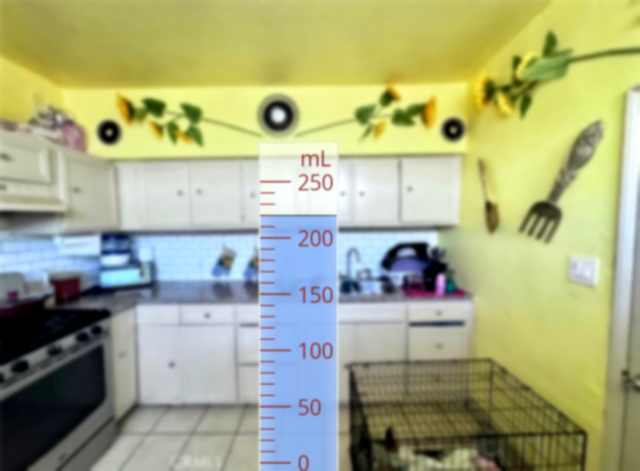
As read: **220** mL
